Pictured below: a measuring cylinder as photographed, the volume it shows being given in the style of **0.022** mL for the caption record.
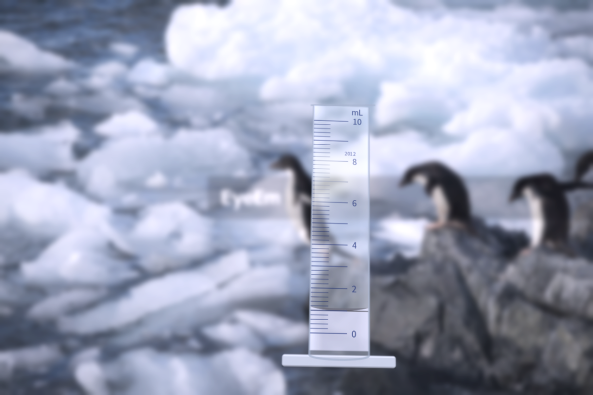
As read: **1** mL
